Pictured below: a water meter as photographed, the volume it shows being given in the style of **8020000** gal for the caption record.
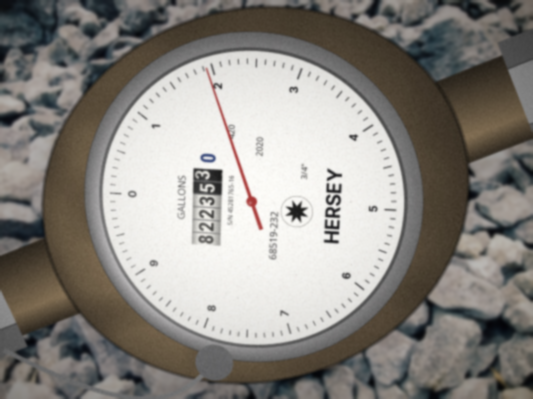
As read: **8223531.9** gal
